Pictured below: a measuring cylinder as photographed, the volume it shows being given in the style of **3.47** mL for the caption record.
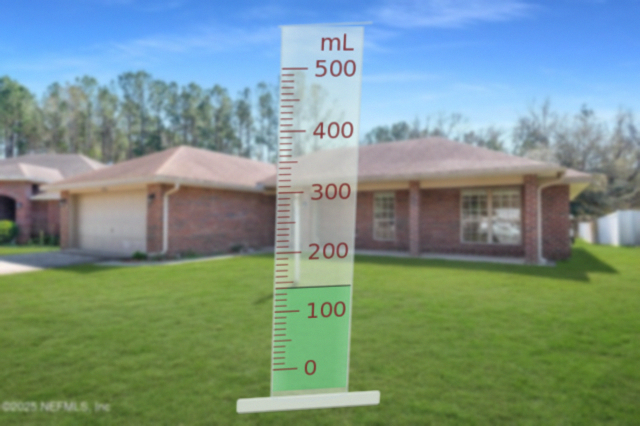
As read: **140** mL
